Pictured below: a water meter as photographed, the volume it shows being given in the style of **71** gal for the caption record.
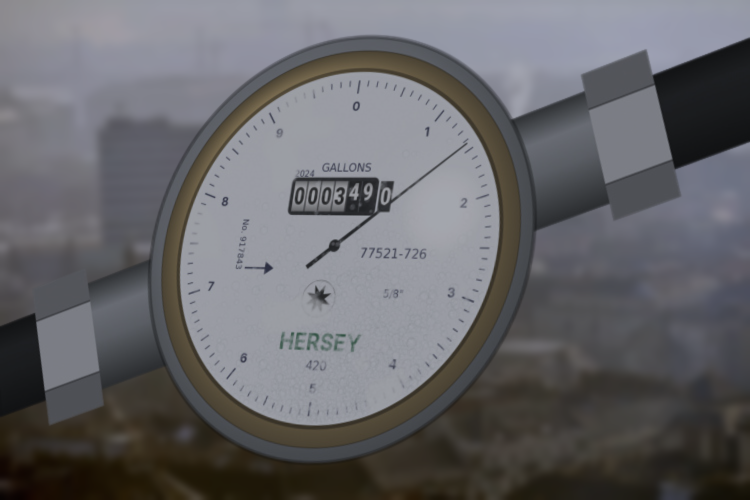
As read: **3491.4** gal
